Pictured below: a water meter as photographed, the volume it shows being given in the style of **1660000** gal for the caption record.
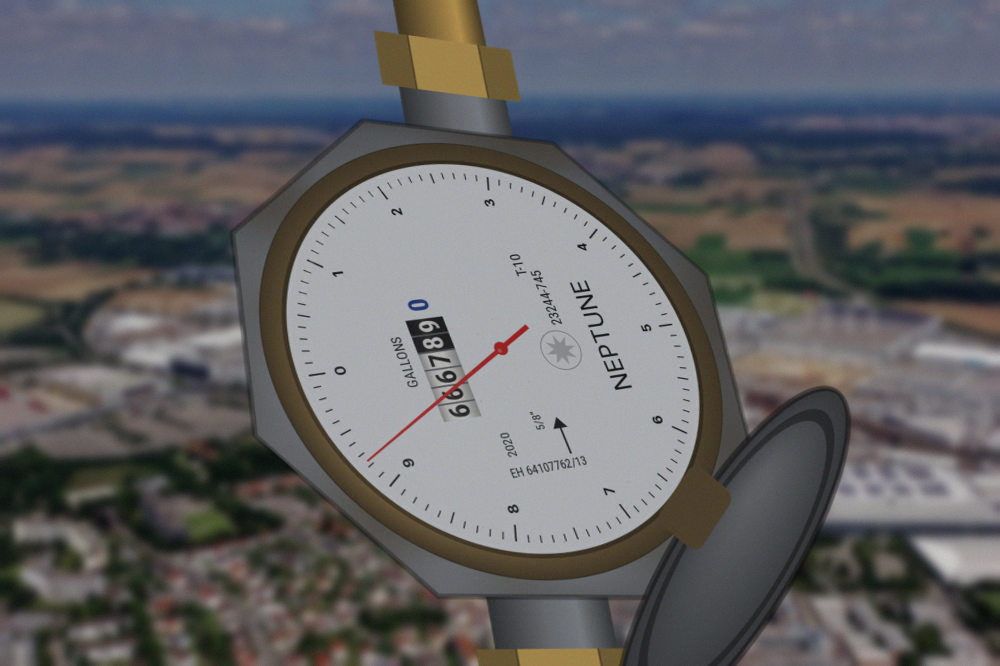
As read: **6667889.2** gal
